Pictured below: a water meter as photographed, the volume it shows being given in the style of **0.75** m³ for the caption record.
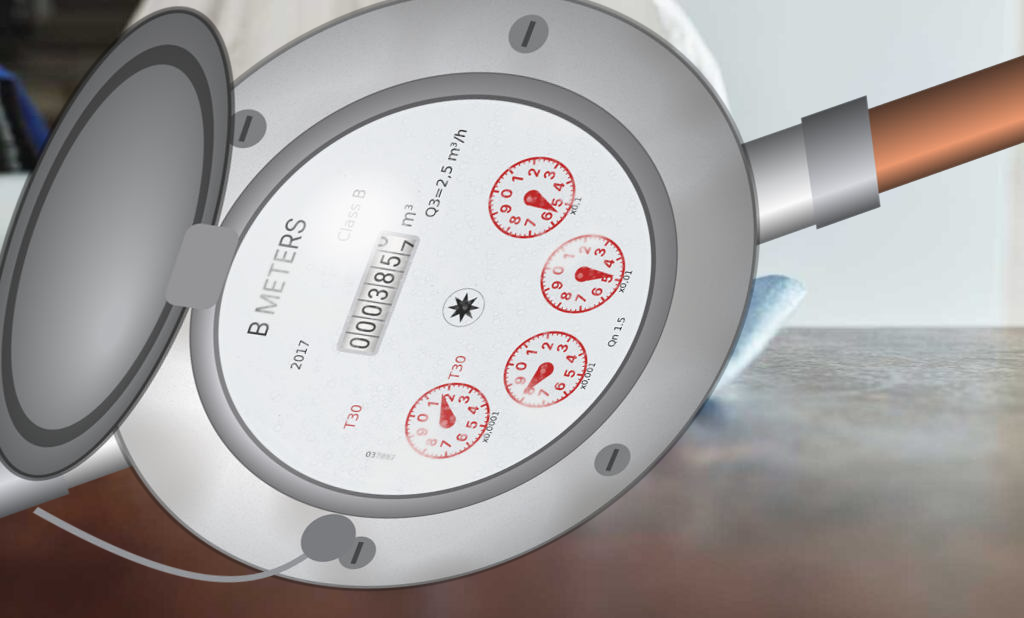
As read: **3856.5481** m³
